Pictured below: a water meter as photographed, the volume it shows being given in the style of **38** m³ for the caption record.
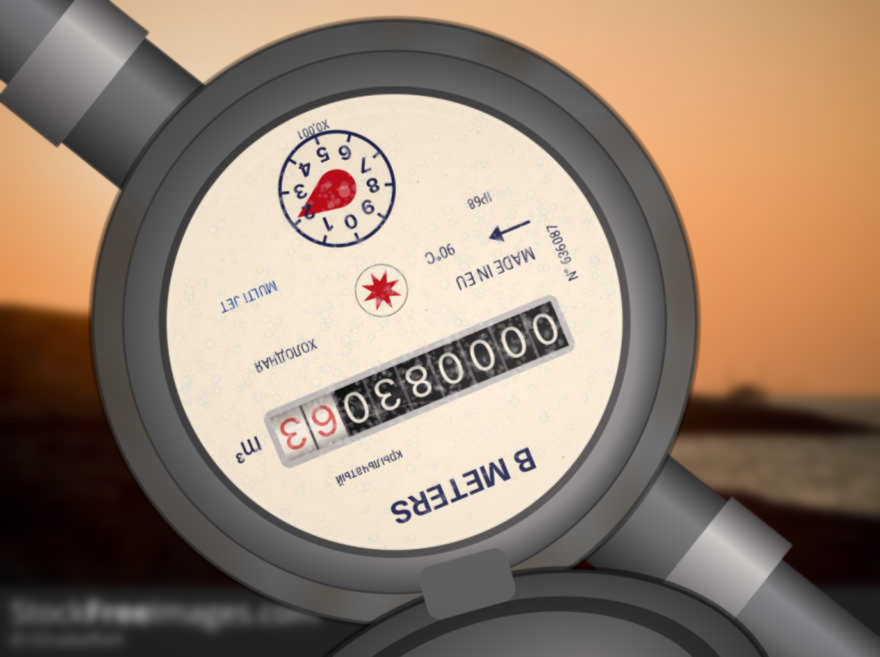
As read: **830.632** m³
